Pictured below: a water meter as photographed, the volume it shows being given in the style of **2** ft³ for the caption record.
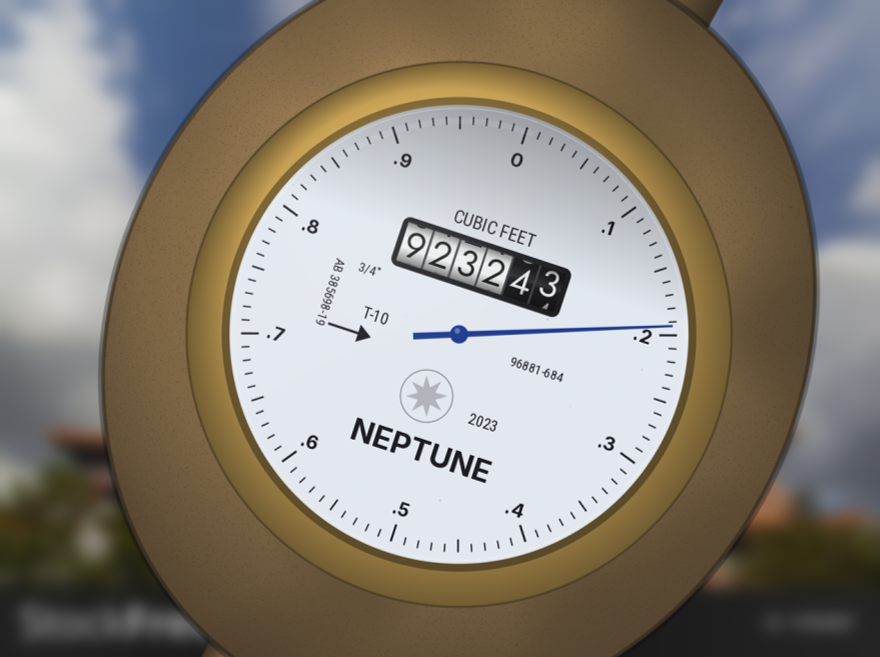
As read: **923243.19** ft³
